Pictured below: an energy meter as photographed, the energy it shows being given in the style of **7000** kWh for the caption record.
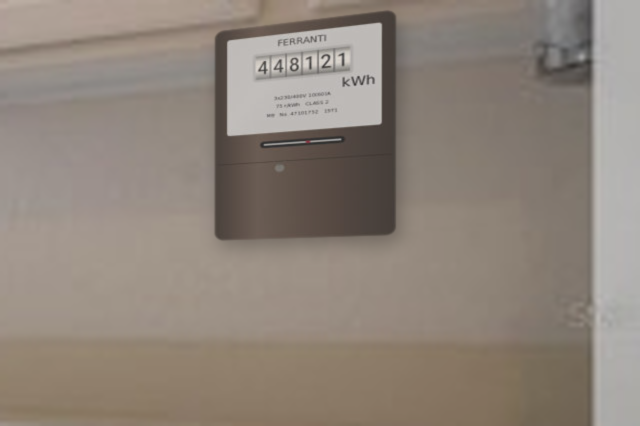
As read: **448121** kWh
